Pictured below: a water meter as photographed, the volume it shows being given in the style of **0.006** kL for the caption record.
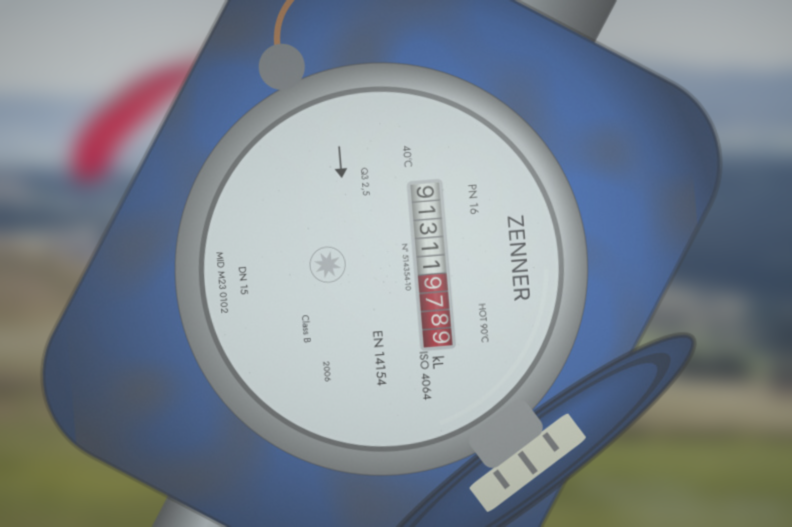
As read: **91311.9789** kL
